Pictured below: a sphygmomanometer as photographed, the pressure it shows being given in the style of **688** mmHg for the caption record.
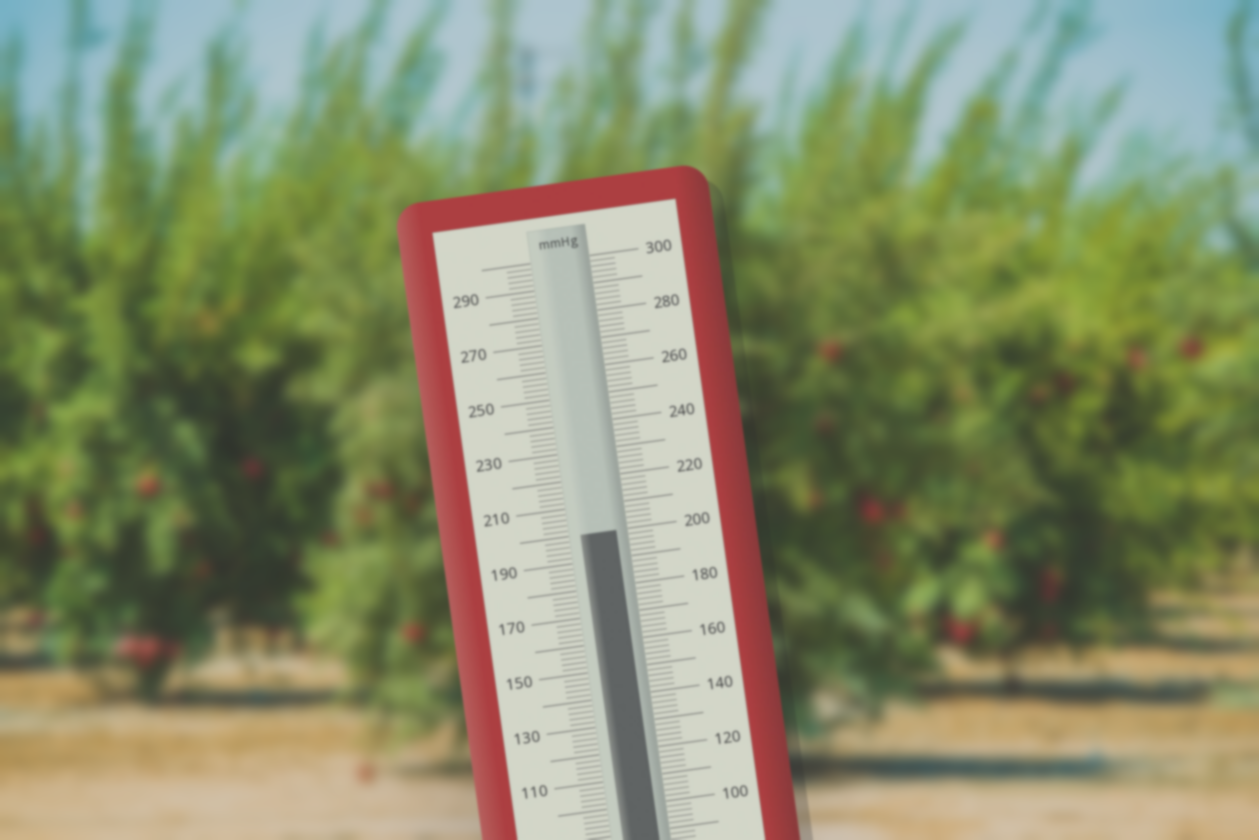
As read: **200** mmHg
